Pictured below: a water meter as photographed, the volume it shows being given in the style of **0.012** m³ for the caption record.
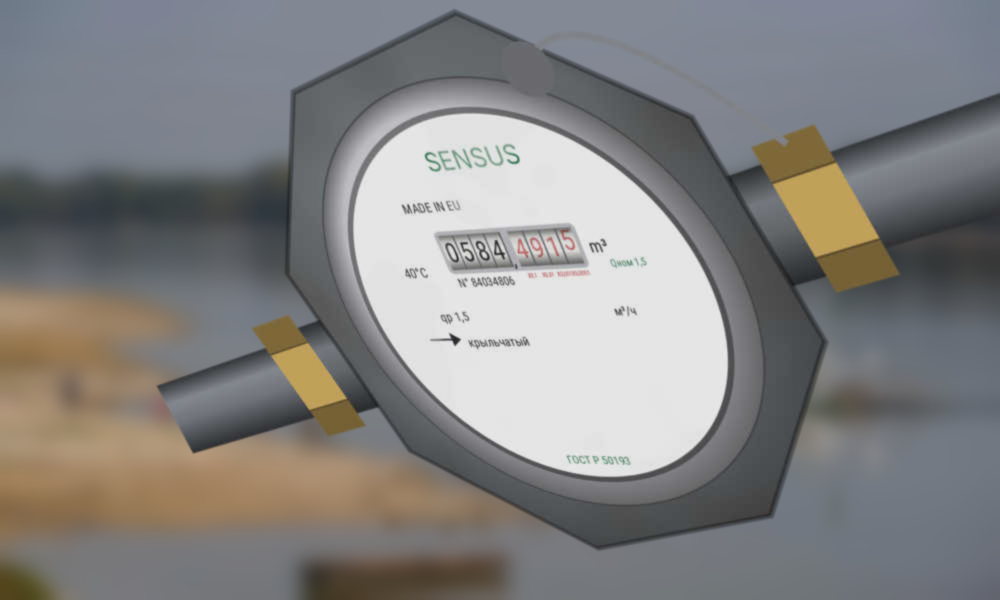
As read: **584.4915** m³
